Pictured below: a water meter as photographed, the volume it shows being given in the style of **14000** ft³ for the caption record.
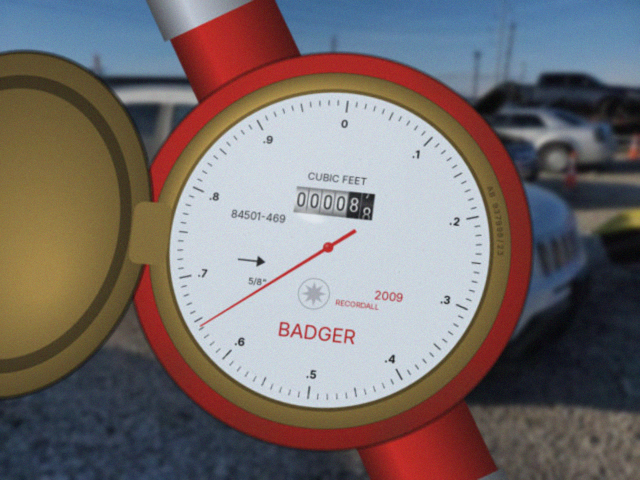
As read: **87.64** ft³
